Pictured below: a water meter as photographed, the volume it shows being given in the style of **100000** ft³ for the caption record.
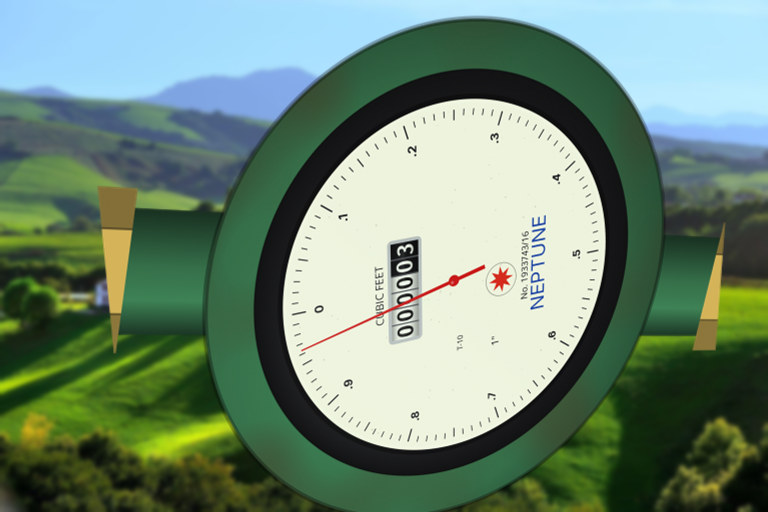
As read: **2.96** ft³
